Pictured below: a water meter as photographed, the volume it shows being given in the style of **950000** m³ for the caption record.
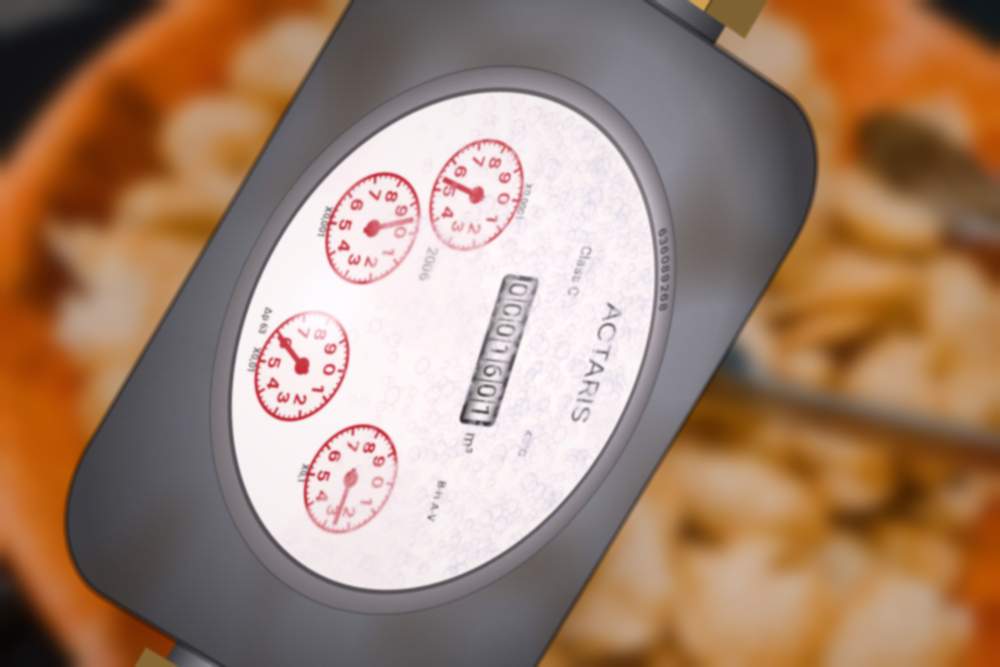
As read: **1601.2595** m³
